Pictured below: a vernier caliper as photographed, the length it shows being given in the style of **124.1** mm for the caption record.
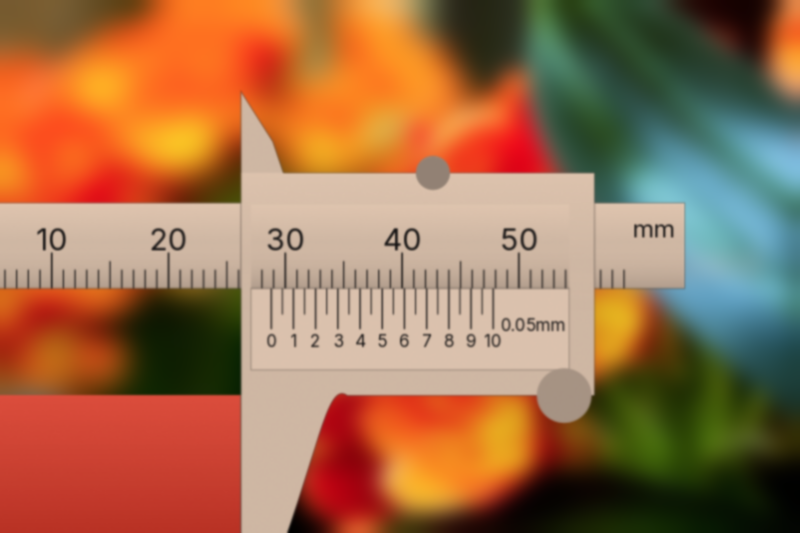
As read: **28.8** mm
